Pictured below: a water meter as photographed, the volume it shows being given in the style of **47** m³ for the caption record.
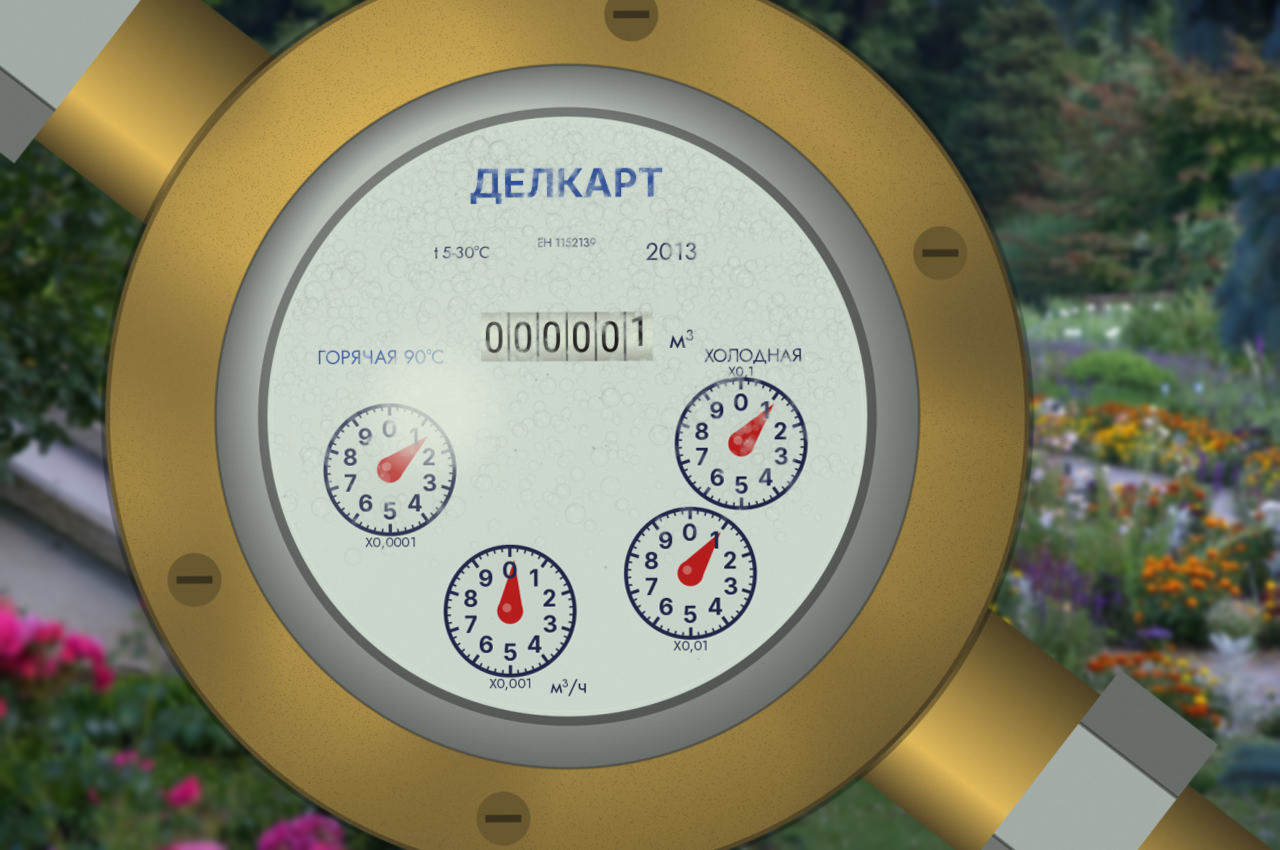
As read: **1.1101** m³
